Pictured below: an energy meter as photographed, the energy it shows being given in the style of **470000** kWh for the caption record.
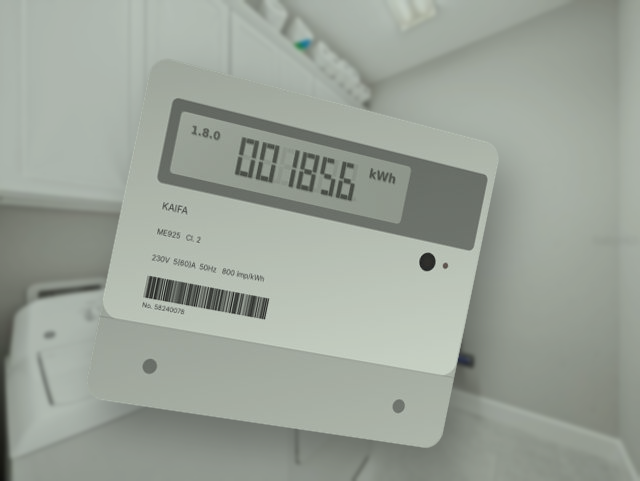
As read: **1856** kWh
